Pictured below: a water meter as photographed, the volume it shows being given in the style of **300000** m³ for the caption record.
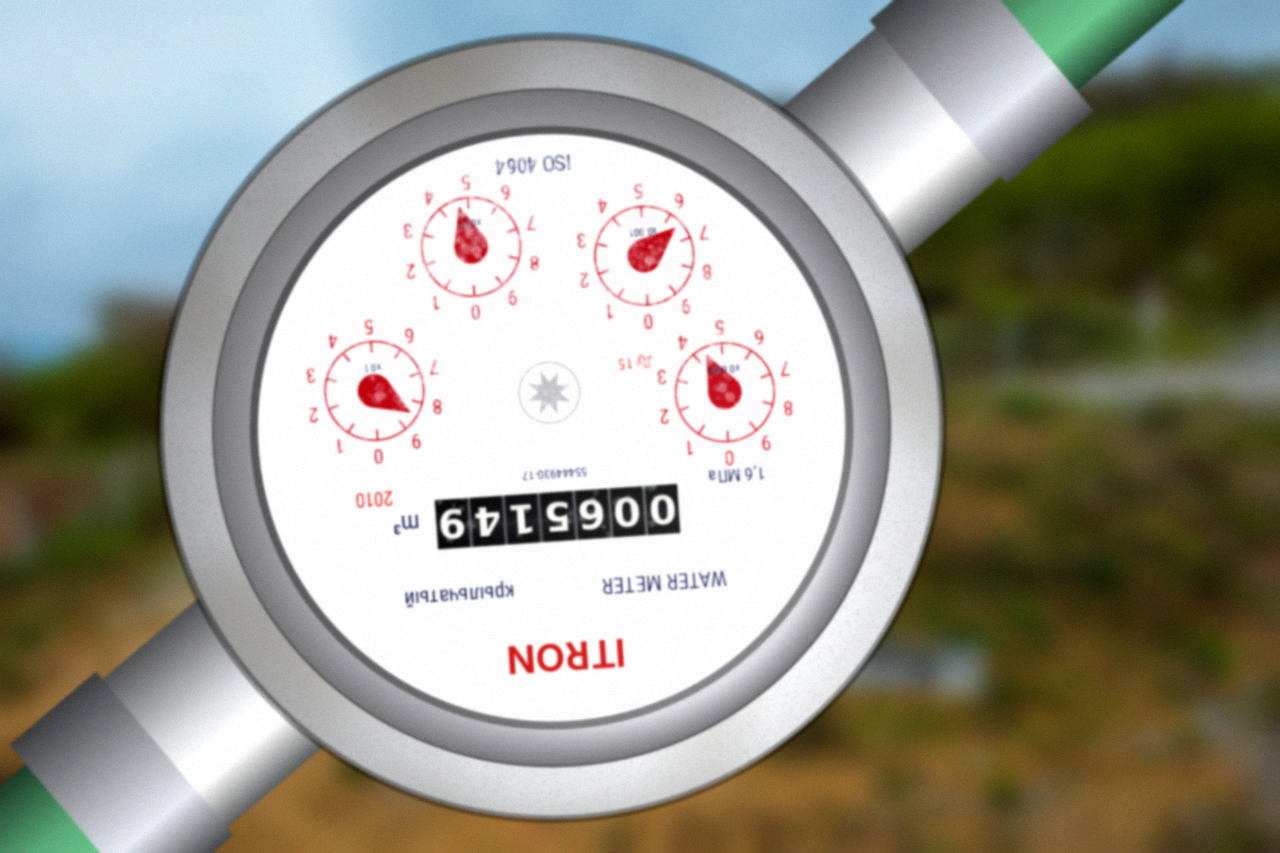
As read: **65149.8464** m³
